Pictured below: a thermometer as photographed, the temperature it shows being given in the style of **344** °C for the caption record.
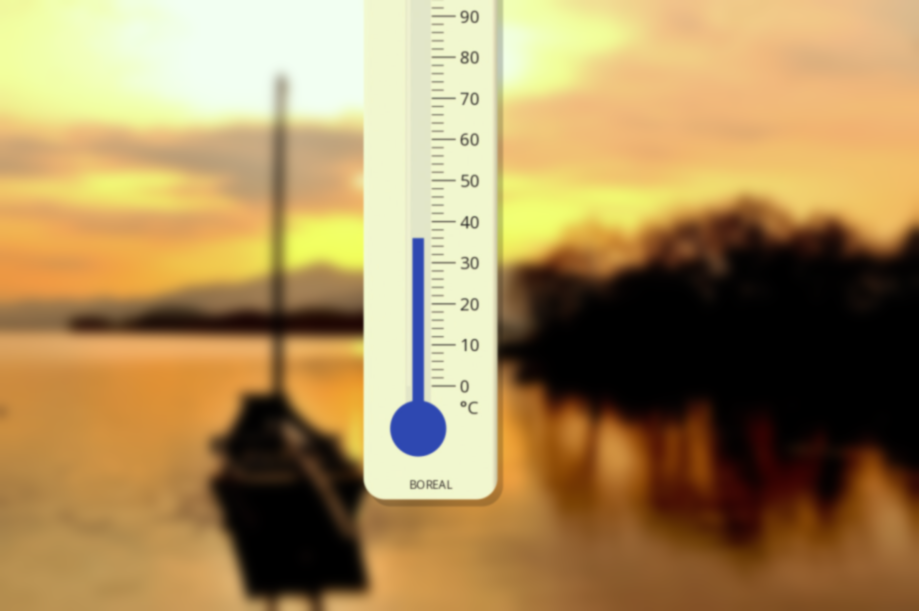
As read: **36** °C
